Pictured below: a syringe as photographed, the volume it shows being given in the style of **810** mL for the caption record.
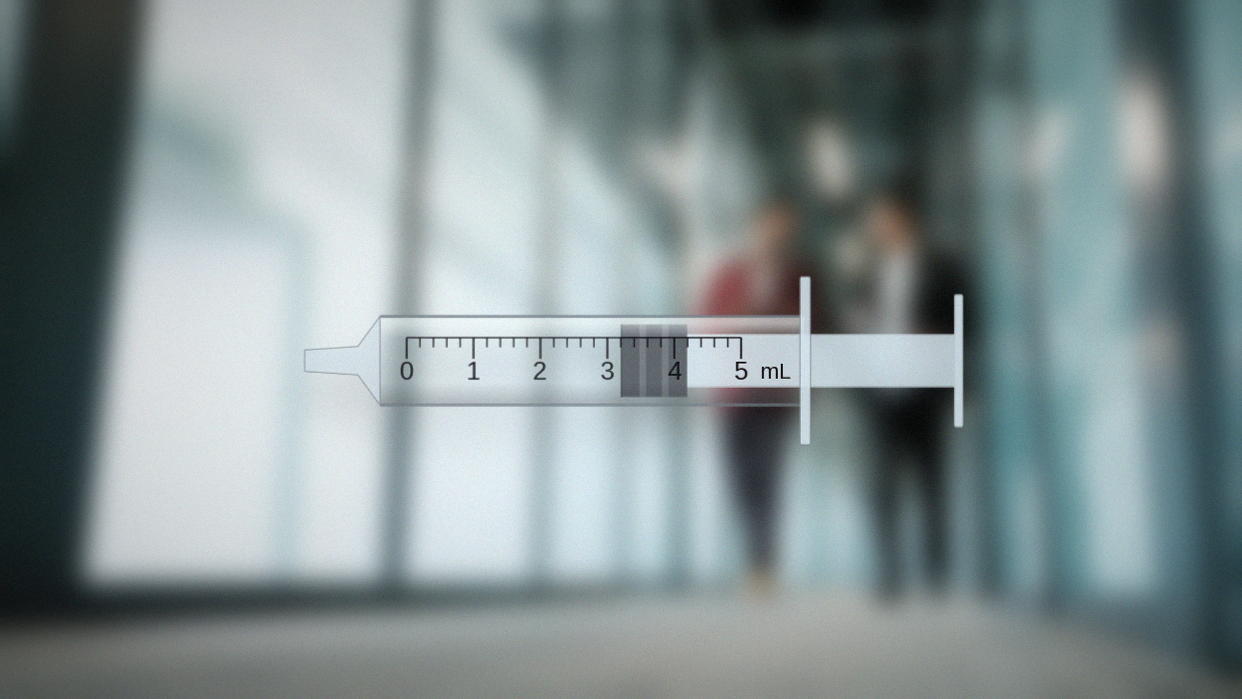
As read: **3.2** mL
